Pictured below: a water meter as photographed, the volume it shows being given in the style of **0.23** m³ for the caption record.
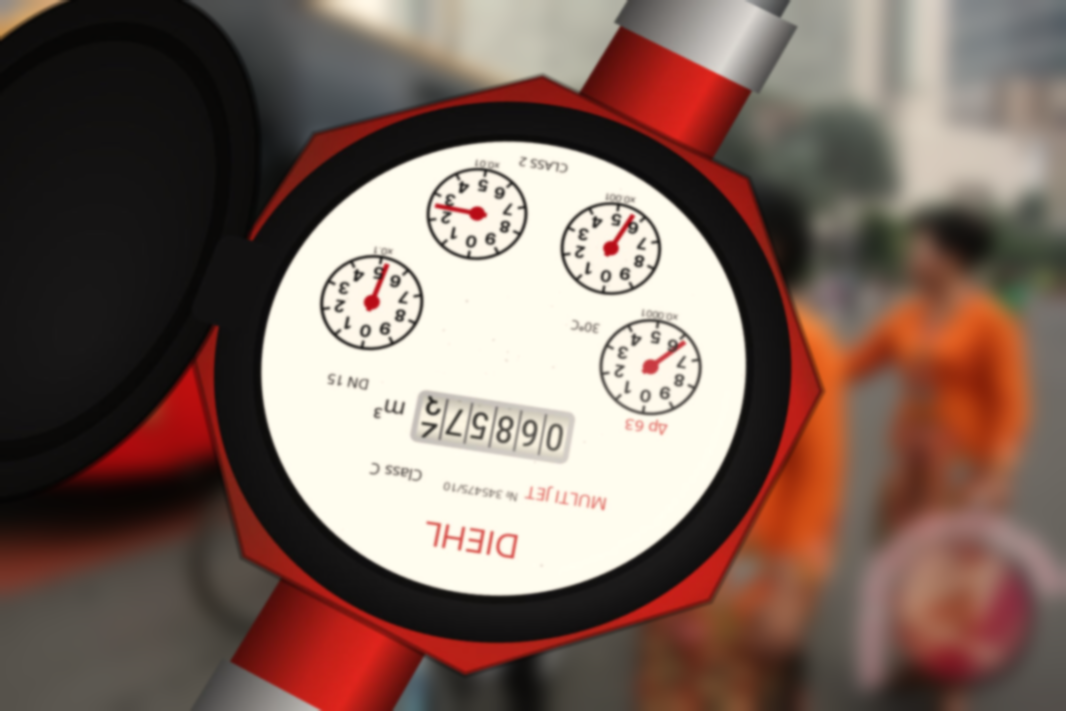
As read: **68572.5256** m³
